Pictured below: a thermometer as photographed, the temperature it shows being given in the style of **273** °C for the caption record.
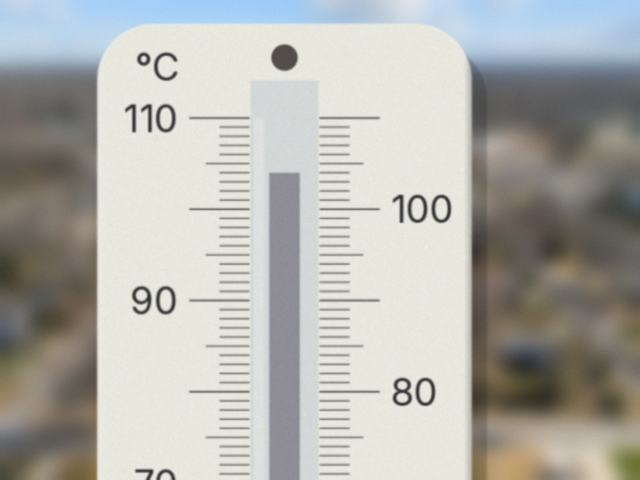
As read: **104** °C
